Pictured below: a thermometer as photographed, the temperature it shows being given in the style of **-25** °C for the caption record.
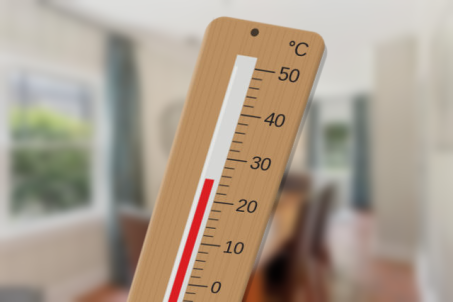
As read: **25** °C
